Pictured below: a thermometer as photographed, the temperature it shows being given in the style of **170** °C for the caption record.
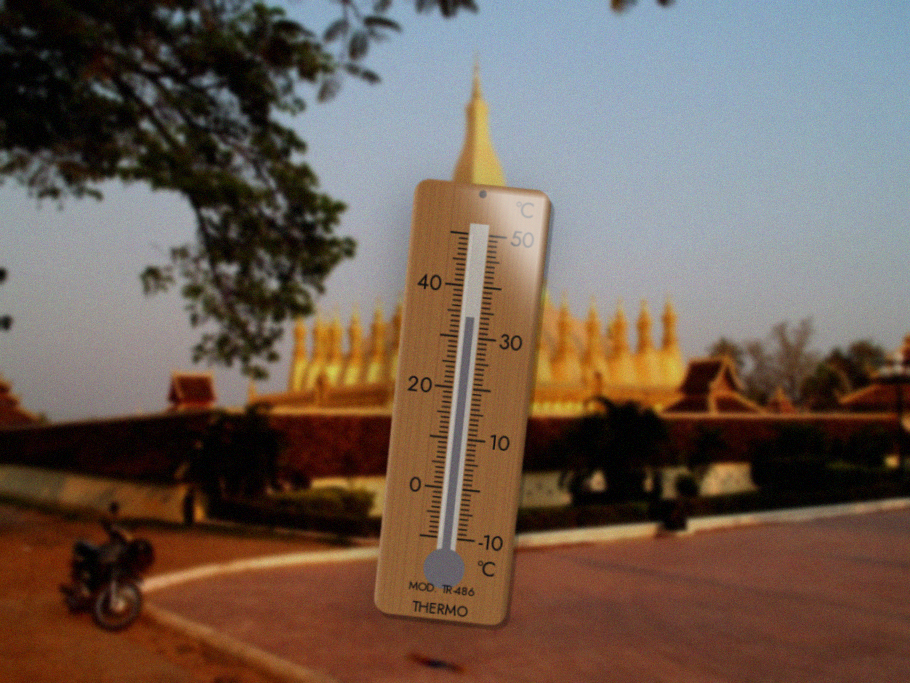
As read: **34** °C
